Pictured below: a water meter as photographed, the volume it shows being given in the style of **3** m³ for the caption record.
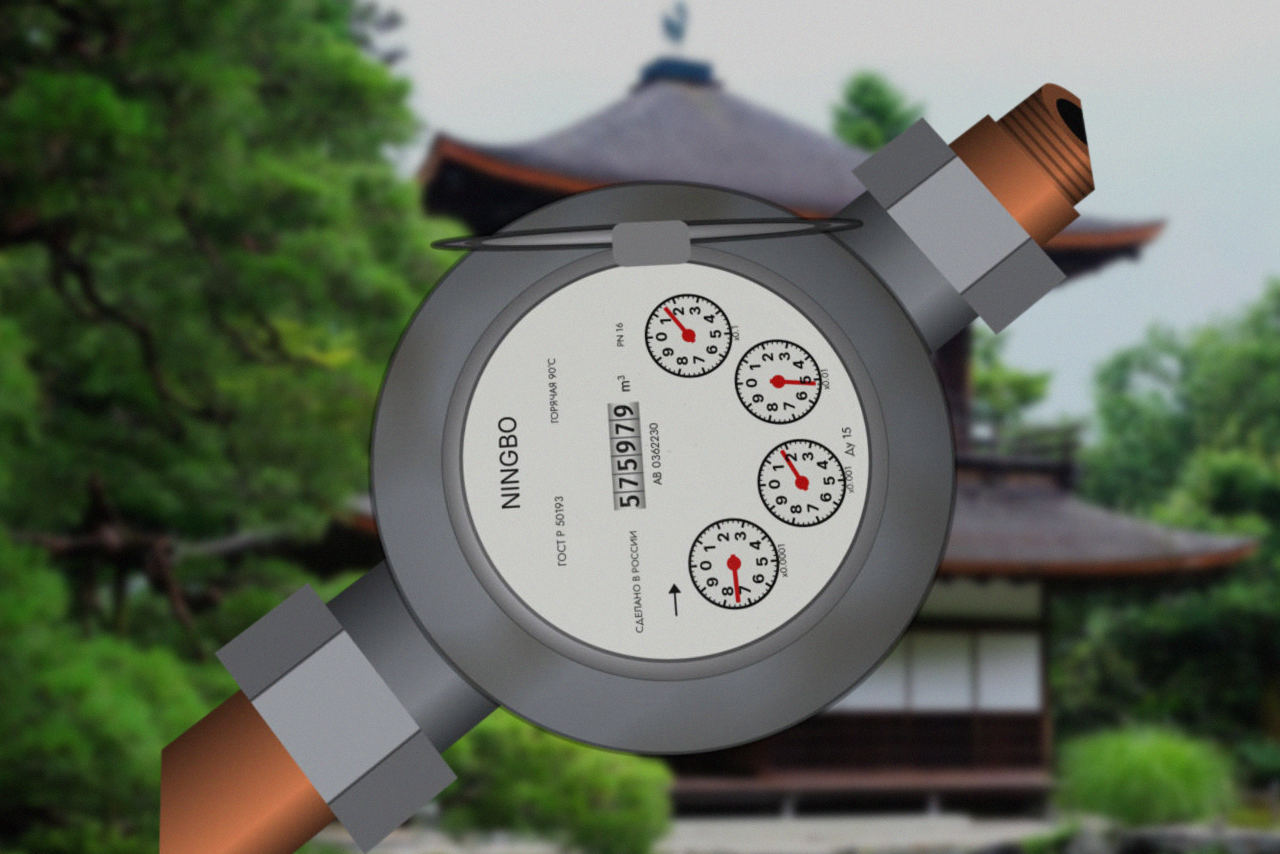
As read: **575979.1517** m³
